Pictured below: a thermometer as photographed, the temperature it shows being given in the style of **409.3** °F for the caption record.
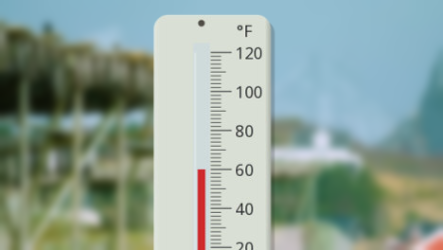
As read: **60** °F
